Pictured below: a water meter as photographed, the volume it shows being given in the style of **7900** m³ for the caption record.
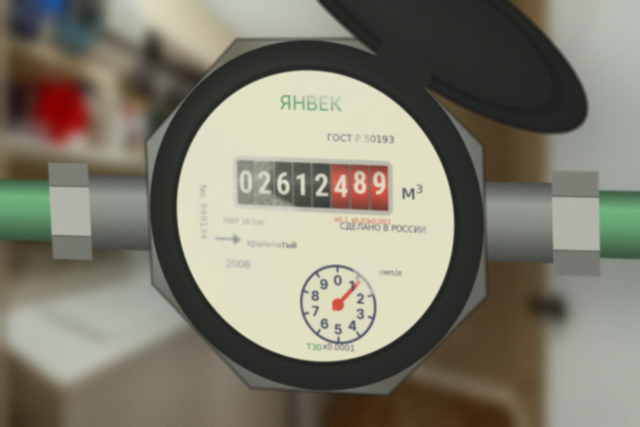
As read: **2612.4891** m³
